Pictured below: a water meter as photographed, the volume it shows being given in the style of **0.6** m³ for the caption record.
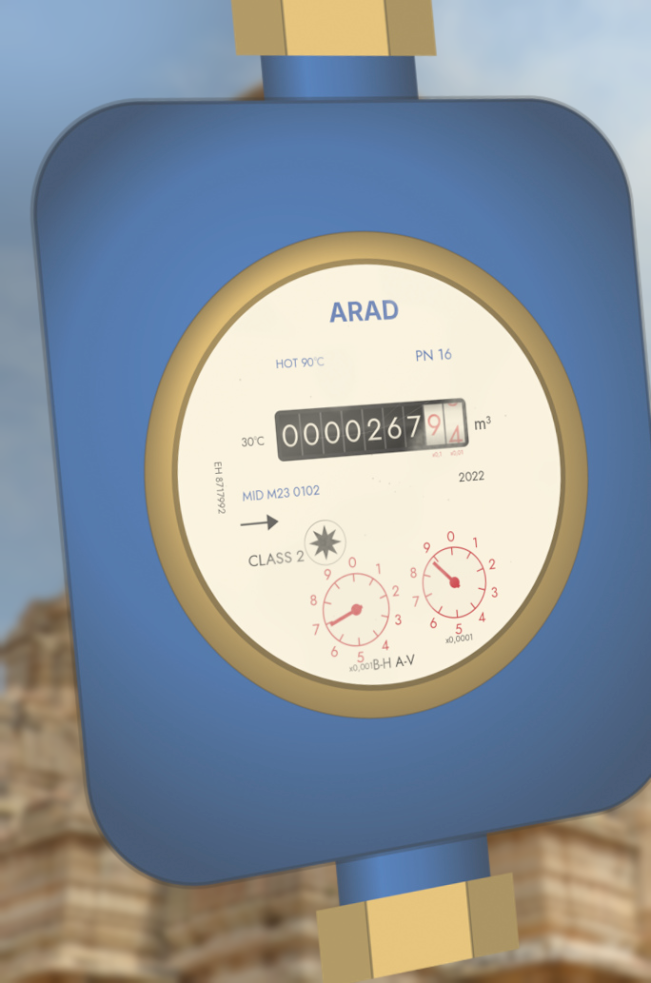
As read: **267.9368** m³
